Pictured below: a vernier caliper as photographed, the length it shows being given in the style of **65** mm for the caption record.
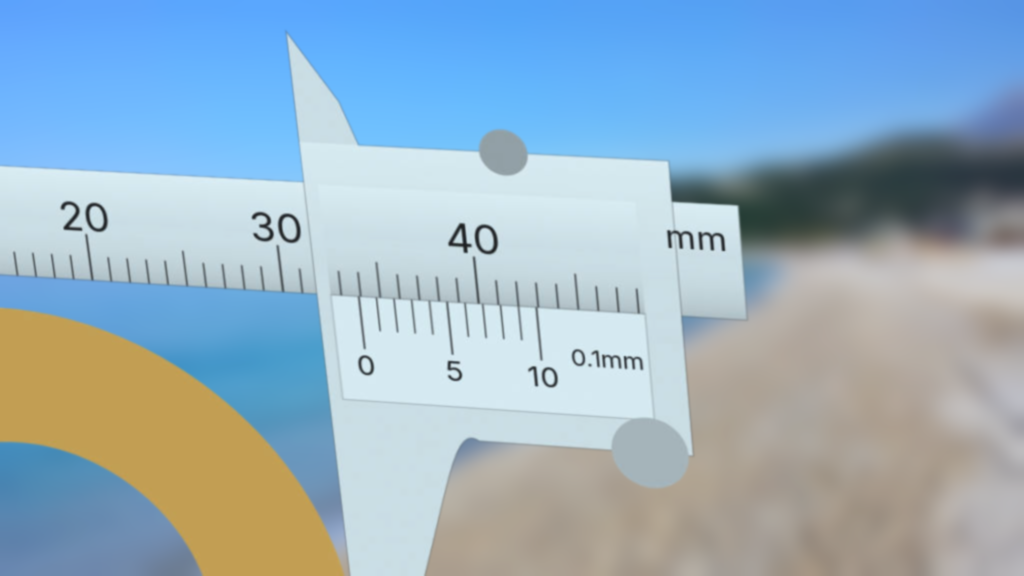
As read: **33.9** mm
